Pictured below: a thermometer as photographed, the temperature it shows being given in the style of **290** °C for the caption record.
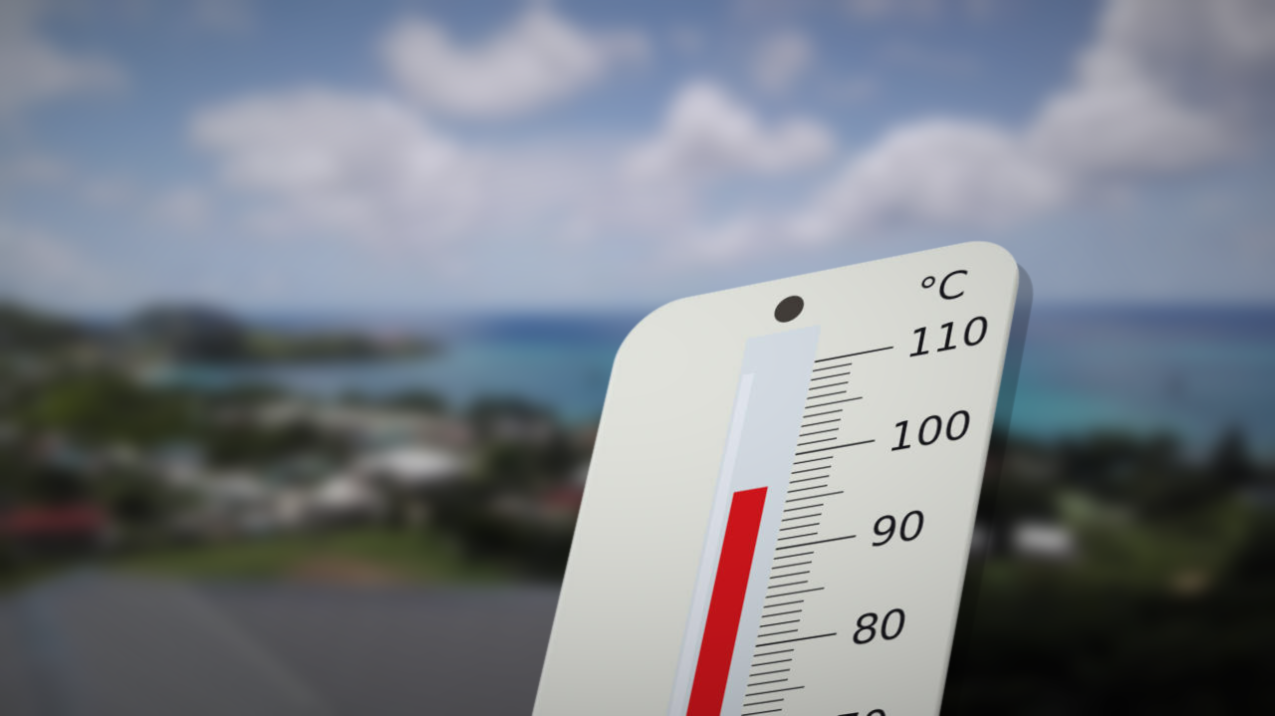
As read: **97** °C
